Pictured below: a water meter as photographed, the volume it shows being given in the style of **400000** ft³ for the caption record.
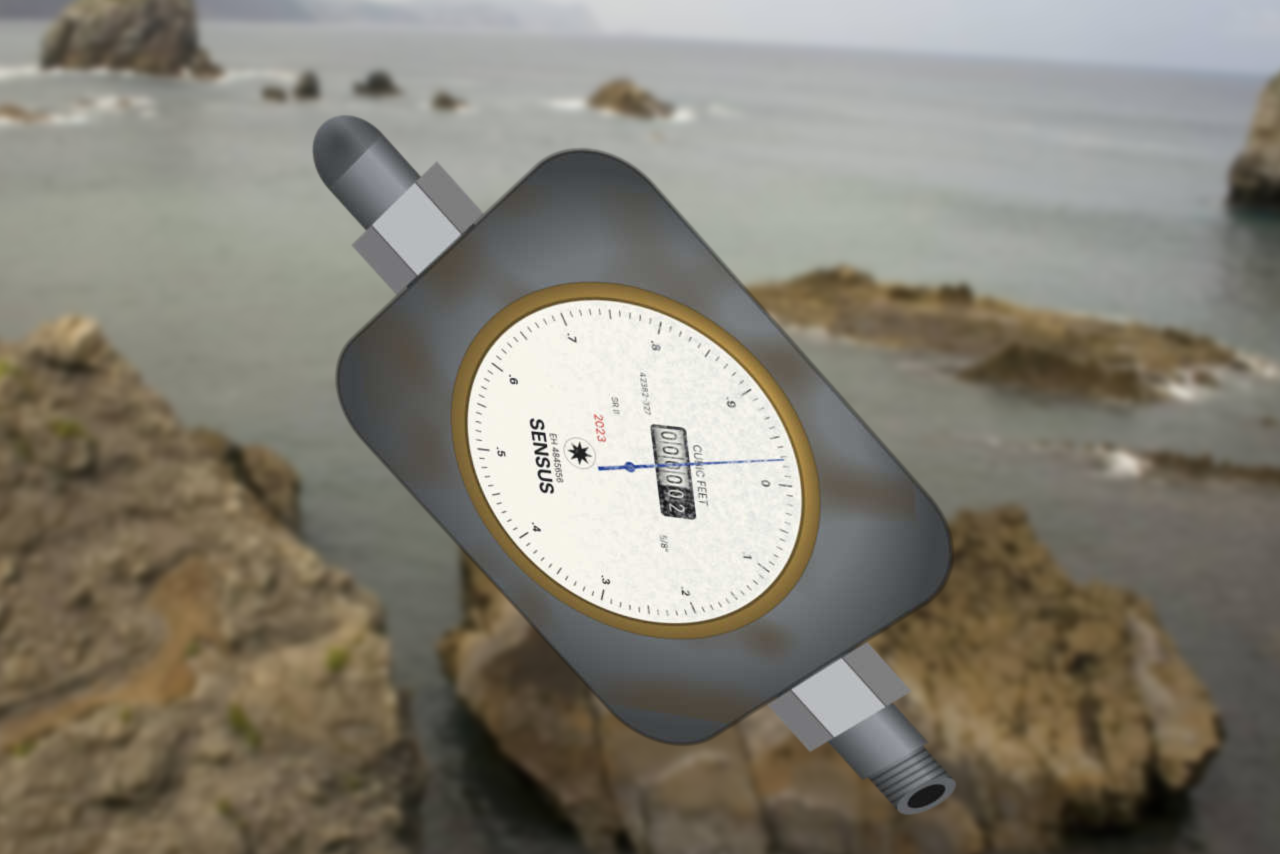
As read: **1.97** ft³
